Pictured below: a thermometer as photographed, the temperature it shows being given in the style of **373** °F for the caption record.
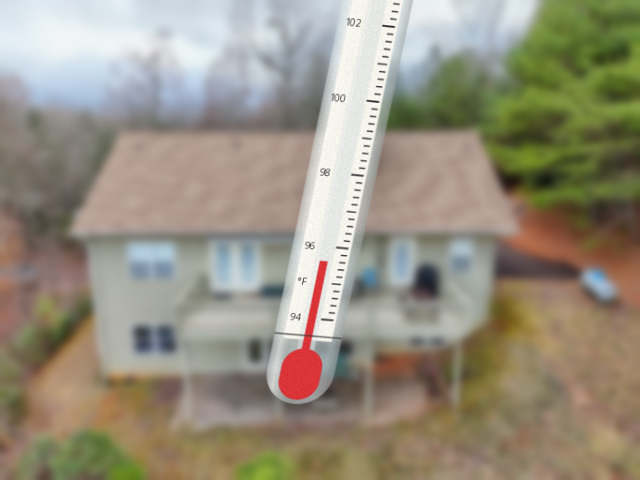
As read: **95.6** °F
